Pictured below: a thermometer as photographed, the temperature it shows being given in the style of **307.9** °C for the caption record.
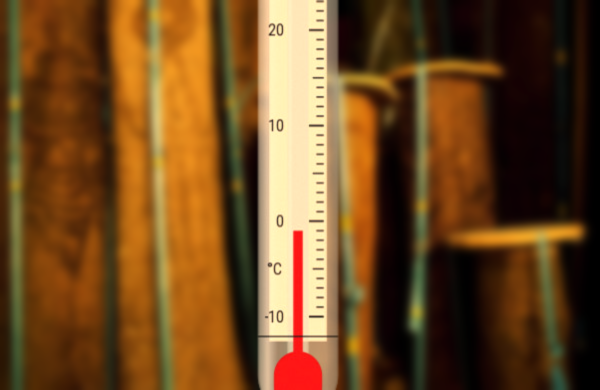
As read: **-1** °C
